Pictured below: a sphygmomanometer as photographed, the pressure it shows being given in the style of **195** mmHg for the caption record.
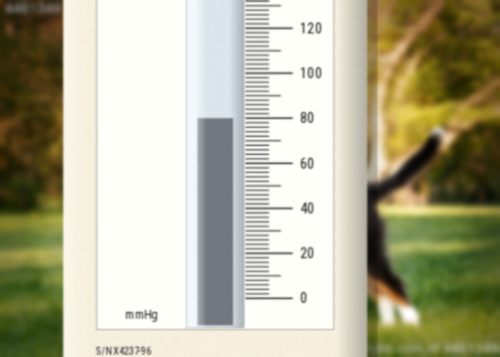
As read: **80** mmHg
